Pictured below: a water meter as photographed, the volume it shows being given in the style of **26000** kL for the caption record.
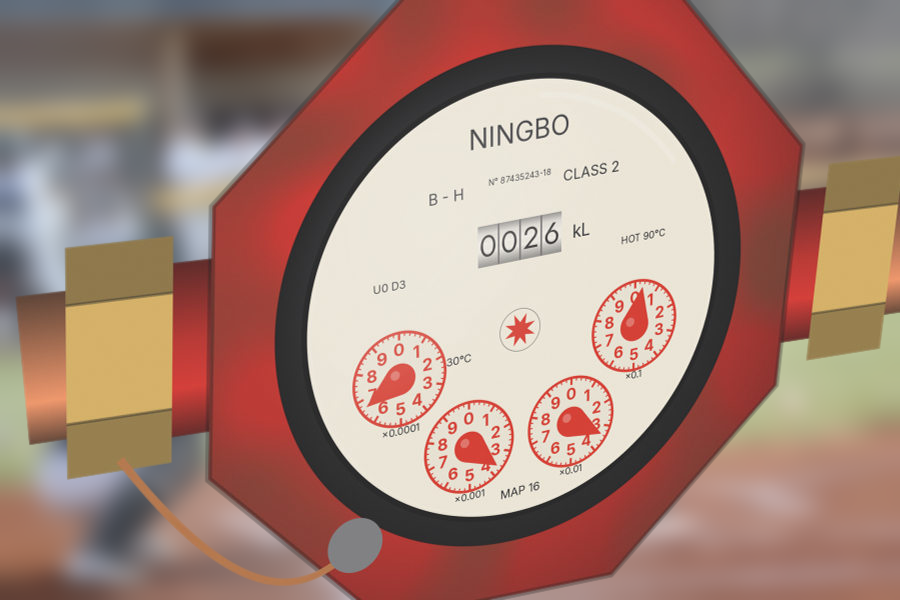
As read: **26.0336** kL
